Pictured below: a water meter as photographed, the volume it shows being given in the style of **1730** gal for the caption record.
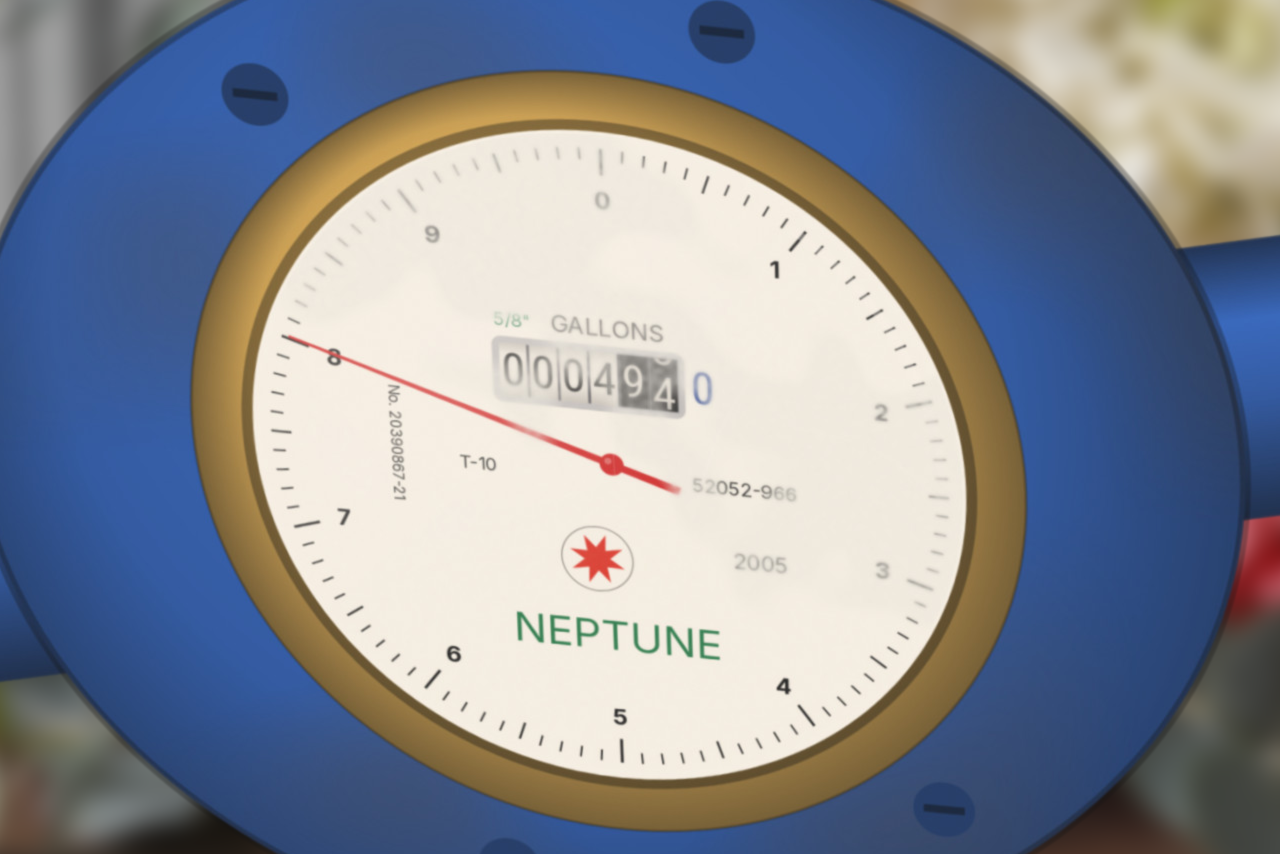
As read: **4938.0** gal
